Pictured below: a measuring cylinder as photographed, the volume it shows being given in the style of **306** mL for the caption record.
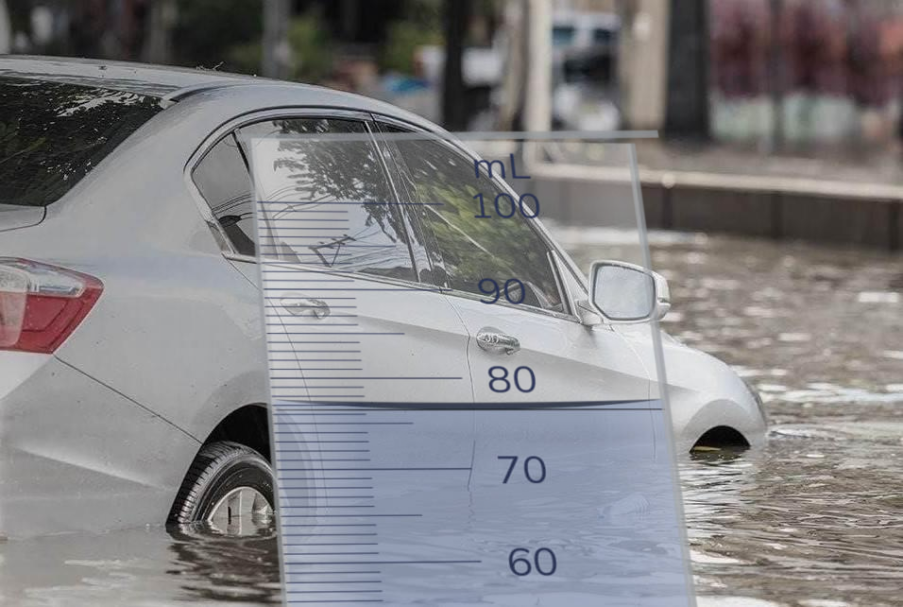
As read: **76.5** mL
